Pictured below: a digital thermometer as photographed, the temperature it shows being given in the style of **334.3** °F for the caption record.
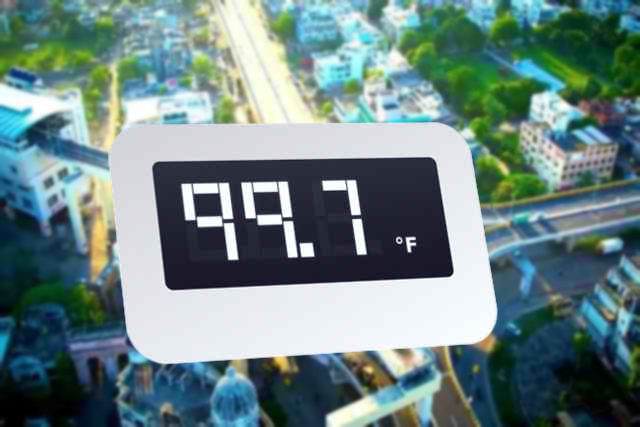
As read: **99.7** °F
